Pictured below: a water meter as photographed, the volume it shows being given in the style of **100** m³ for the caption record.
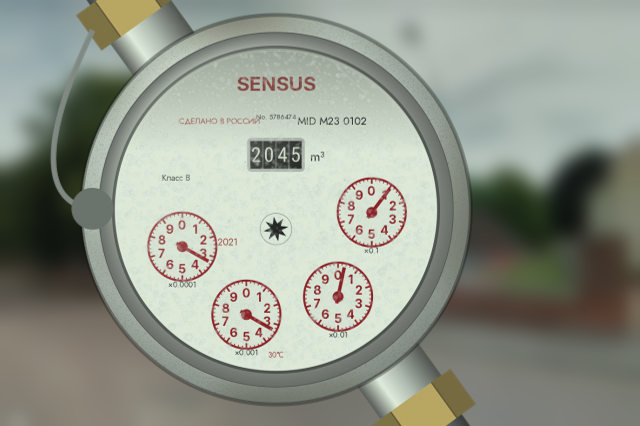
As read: **2045.1033** m³
